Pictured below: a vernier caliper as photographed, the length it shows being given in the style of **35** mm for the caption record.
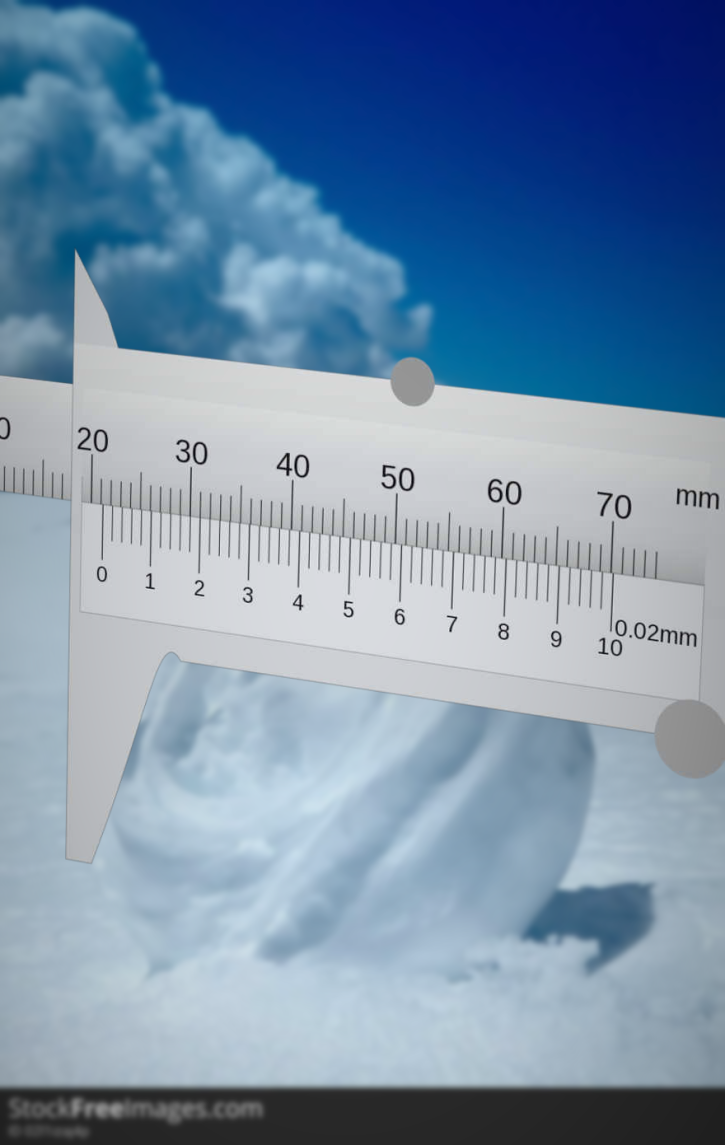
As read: **21.2** mm
